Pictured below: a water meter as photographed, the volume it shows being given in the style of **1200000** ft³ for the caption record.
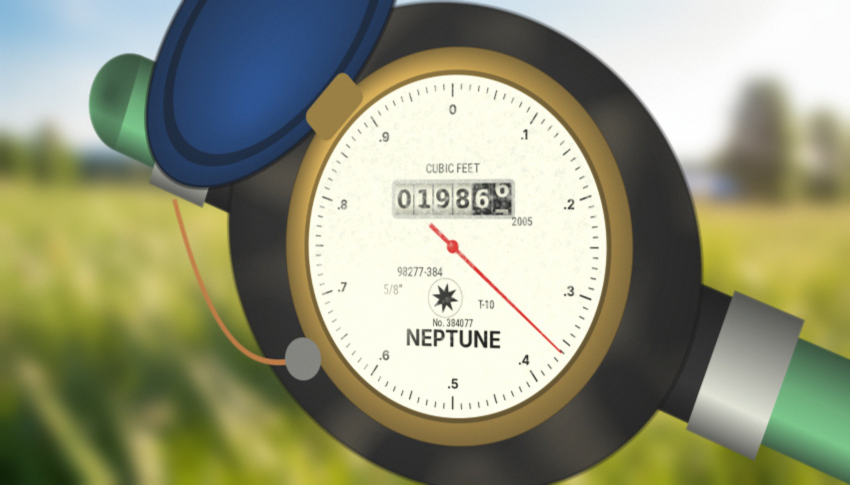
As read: **19866.36** ft³
